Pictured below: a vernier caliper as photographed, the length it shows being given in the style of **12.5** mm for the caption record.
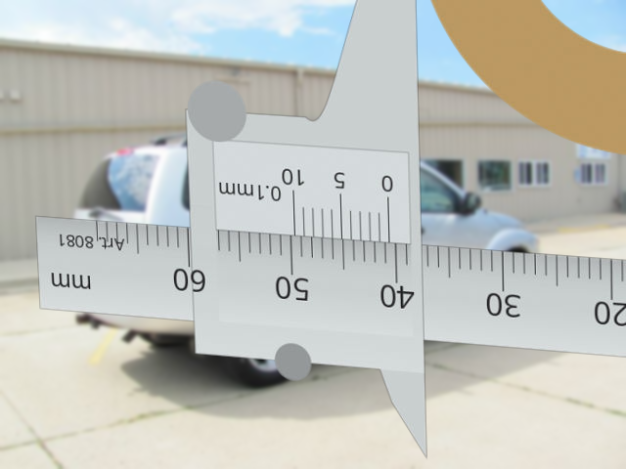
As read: **40.6** mm
